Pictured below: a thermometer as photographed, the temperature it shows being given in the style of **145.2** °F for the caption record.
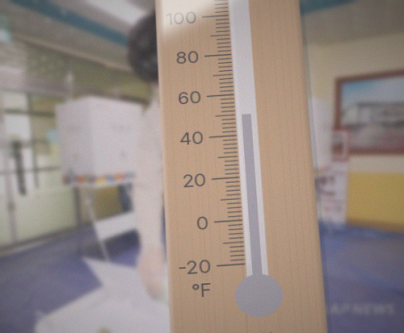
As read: **50** °F
